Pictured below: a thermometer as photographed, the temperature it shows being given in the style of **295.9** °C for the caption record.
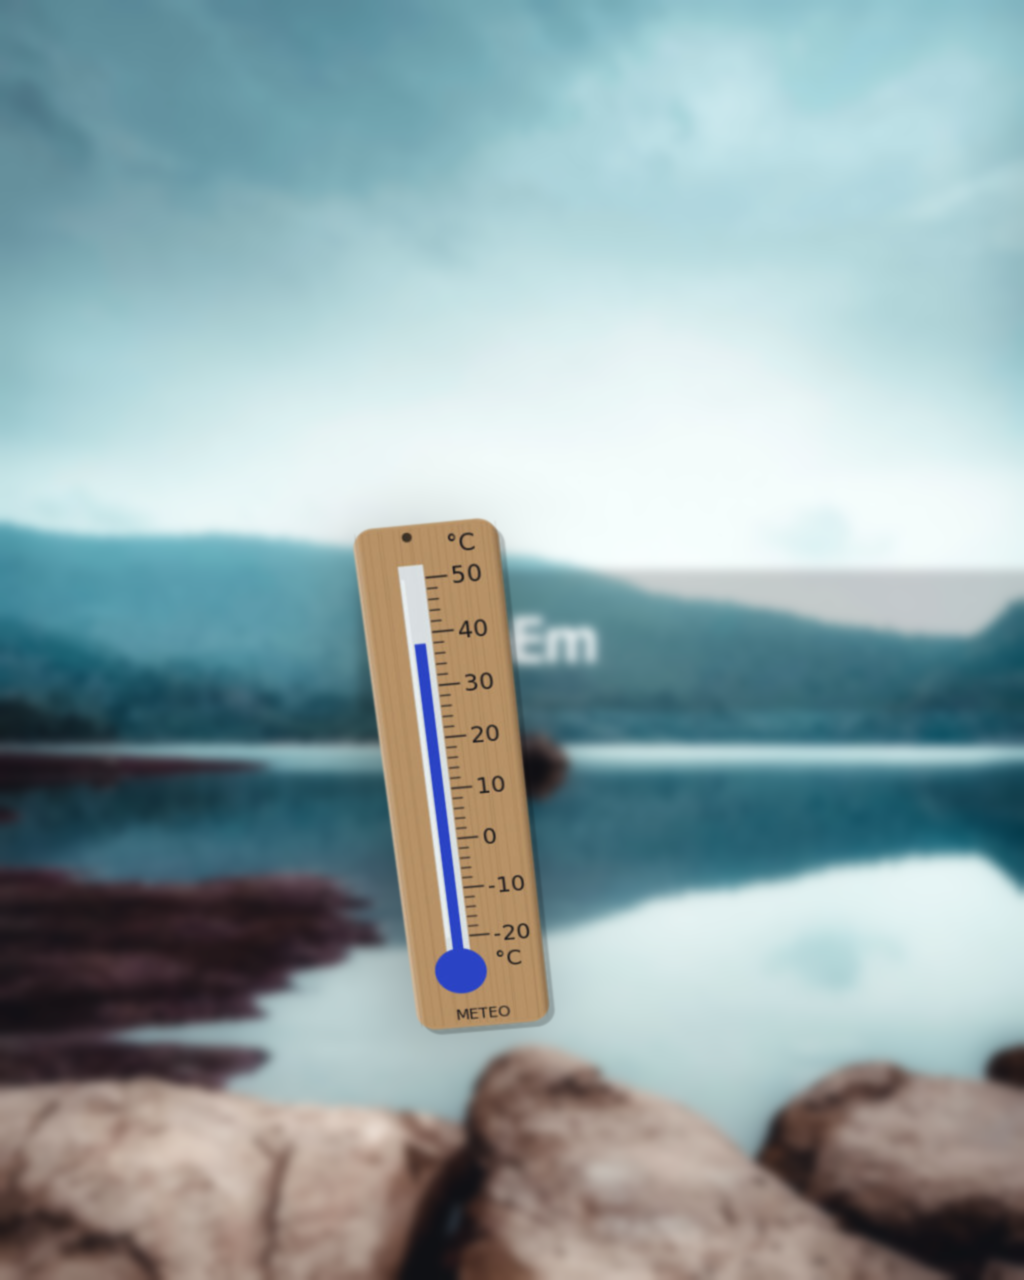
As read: **38** °C
